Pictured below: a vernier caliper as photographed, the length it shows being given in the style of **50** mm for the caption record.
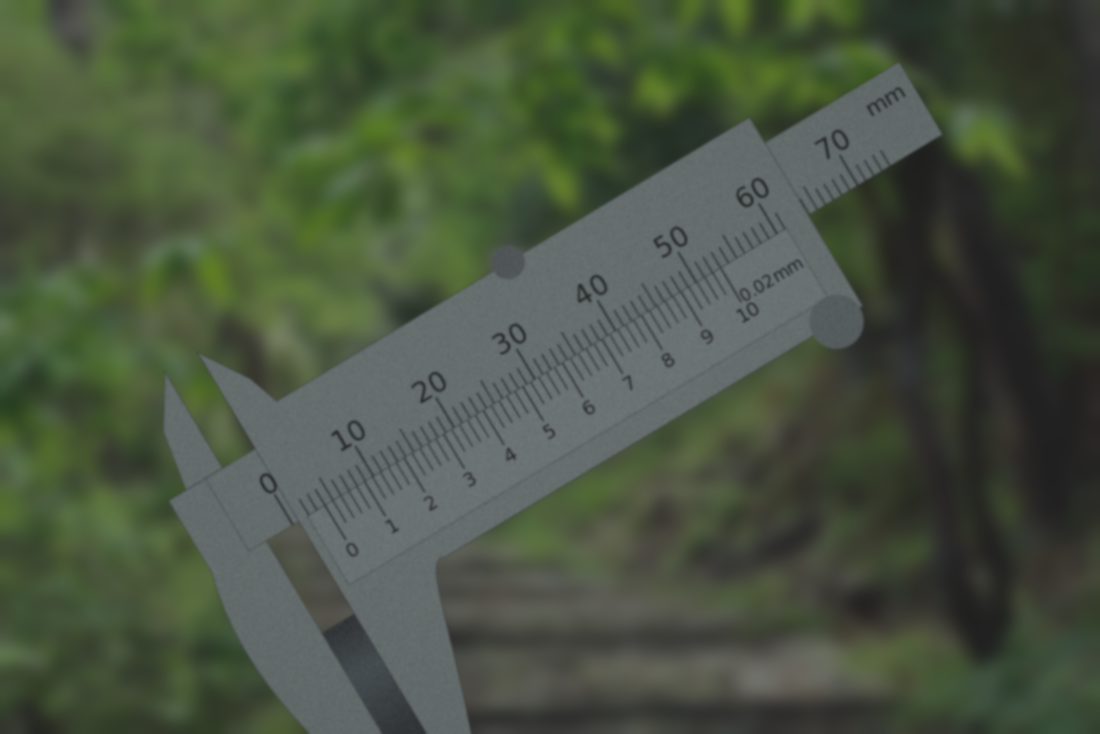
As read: **4.0** mm
